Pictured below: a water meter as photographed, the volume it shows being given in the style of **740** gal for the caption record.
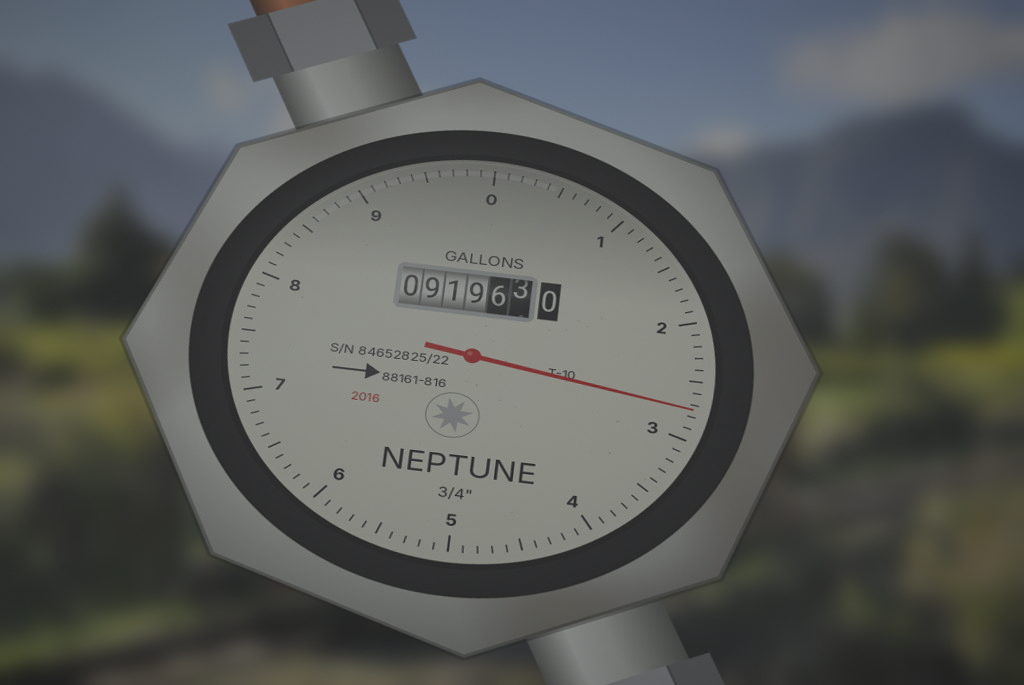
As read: **919632.7** gal
